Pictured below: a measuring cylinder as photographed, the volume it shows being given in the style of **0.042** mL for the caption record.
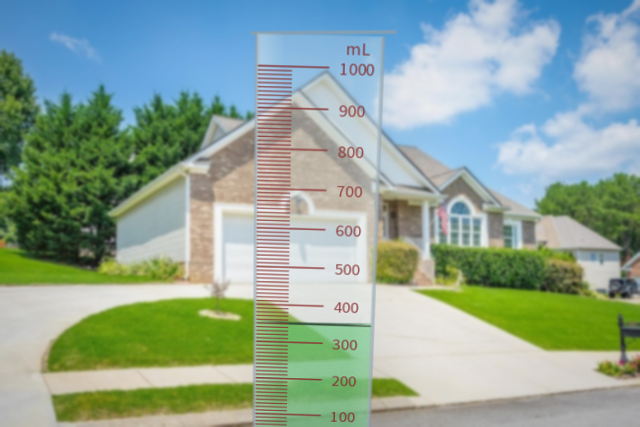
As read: **350** mL
